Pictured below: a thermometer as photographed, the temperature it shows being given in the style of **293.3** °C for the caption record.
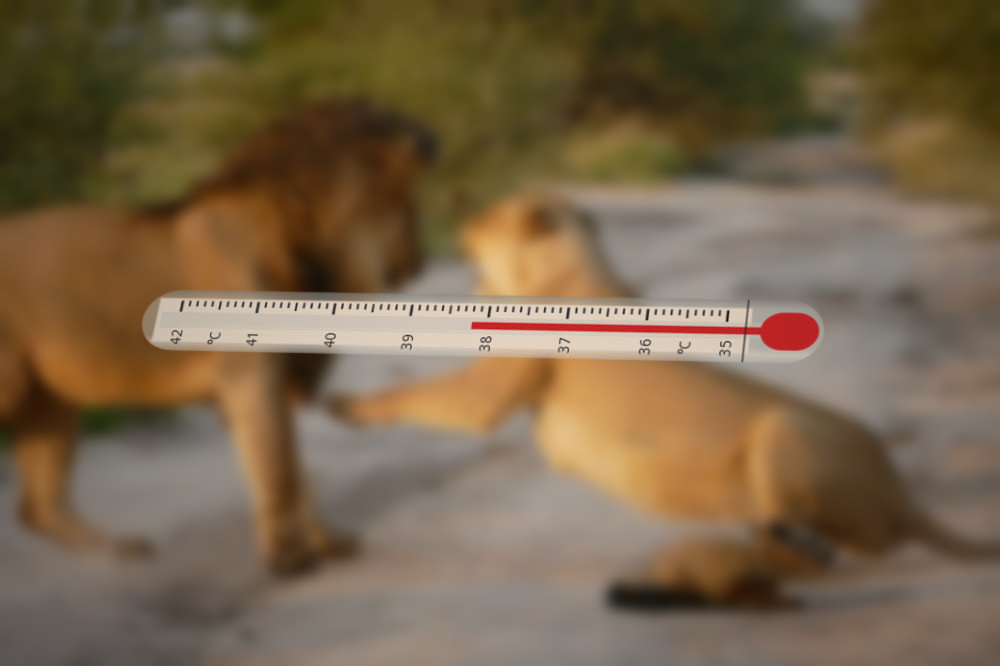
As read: **38.2** °C
